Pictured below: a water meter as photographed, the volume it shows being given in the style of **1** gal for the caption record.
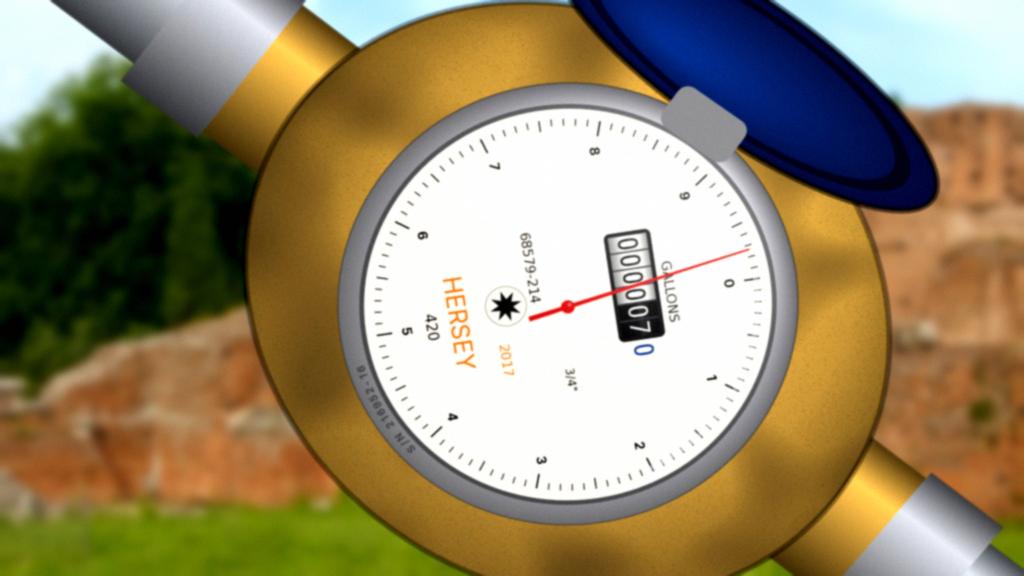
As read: **69.7** gal
